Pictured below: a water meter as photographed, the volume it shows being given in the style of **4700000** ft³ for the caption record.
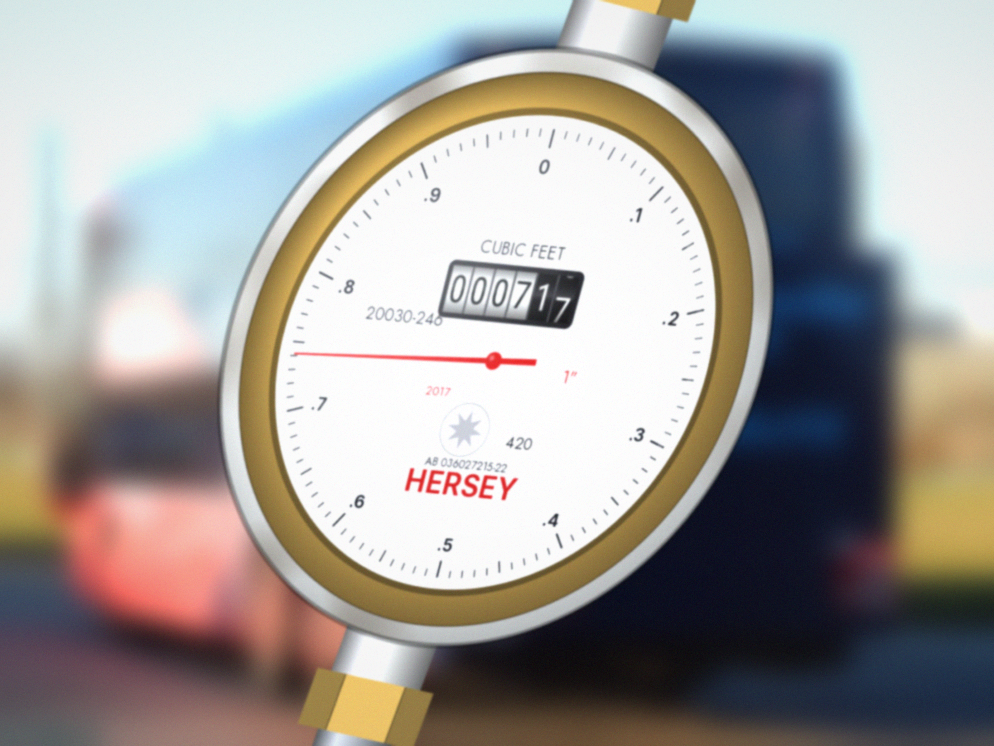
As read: **716.74** ft³
